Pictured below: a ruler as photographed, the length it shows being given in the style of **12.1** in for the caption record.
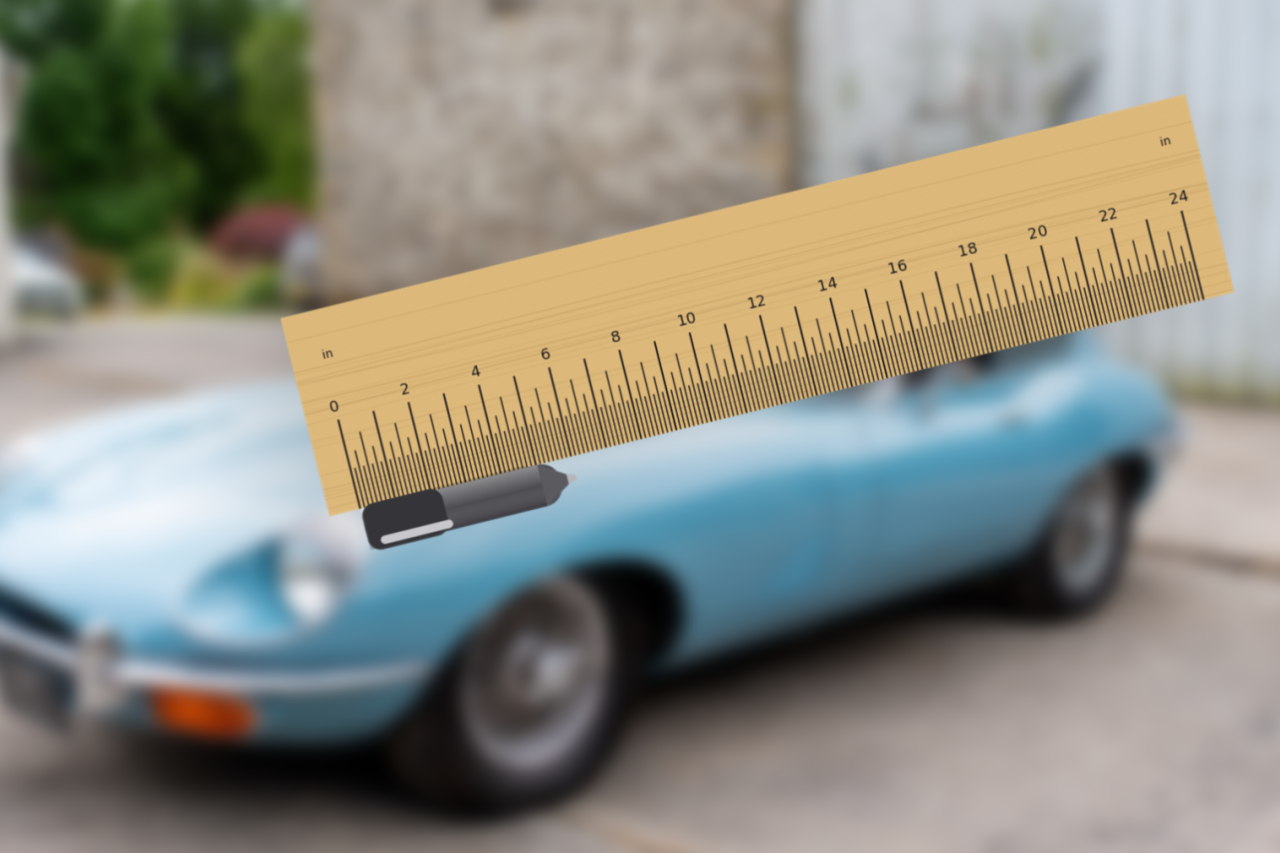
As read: **6** in
